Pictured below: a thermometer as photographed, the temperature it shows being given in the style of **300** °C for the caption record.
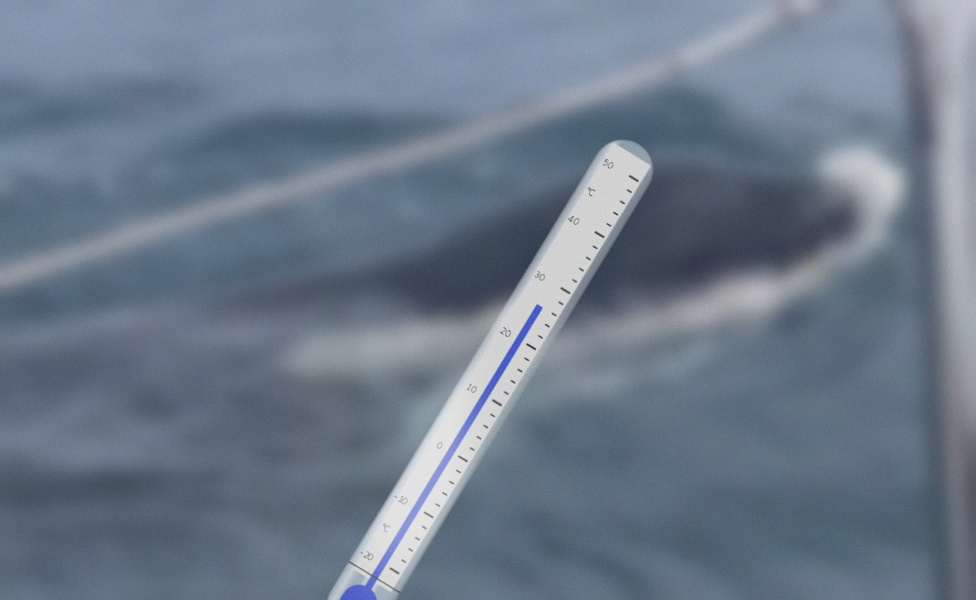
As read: **26** °C
